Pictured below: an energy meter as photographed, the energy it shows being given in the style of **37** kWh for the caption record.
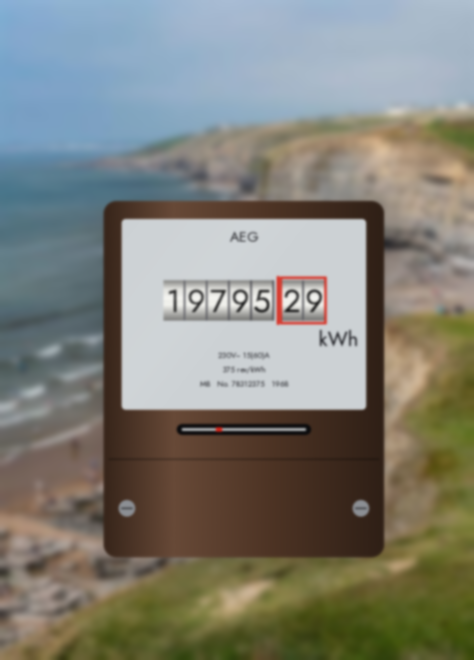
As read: **19795.29** kWh
